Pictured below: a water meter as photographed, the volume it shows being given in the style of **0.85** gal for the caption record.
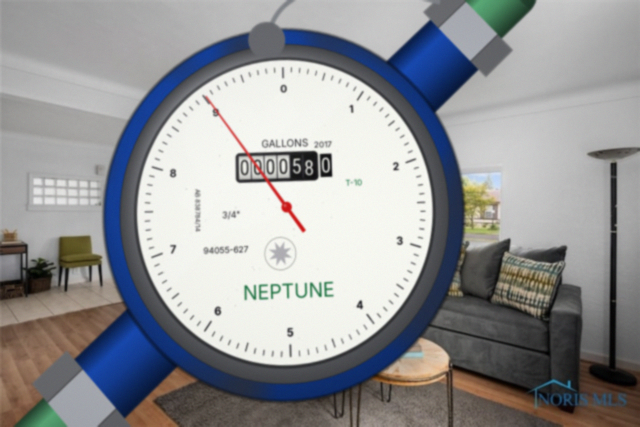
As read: **579.0** gal
